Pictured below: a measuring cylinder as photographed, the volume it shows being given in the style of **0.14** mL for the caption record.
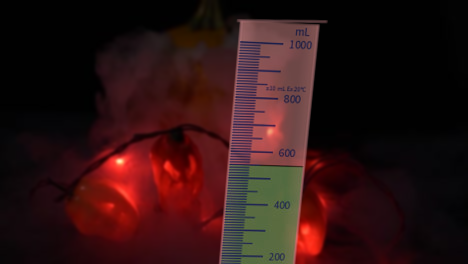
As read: **550** mL
